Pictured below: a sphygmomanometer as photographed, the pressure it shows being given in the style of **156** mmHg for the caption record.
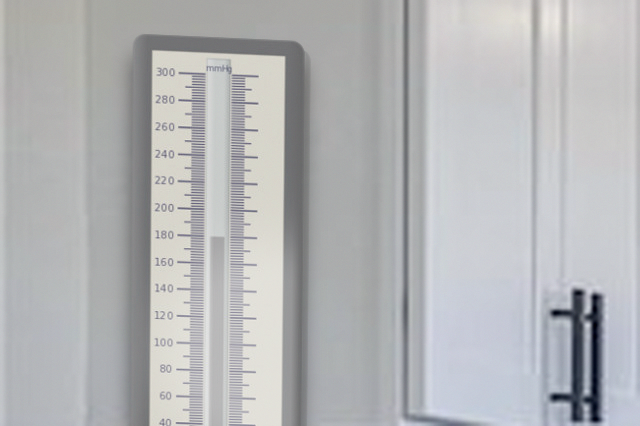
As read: **180** mmHg
